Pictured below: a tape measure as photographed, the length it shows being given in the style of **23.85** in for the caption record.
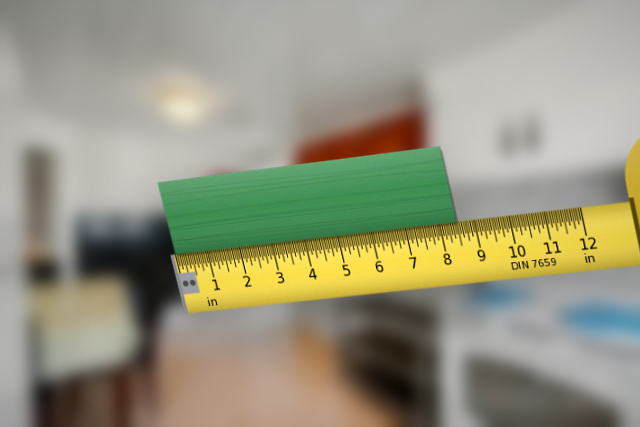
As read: **8.5** in
